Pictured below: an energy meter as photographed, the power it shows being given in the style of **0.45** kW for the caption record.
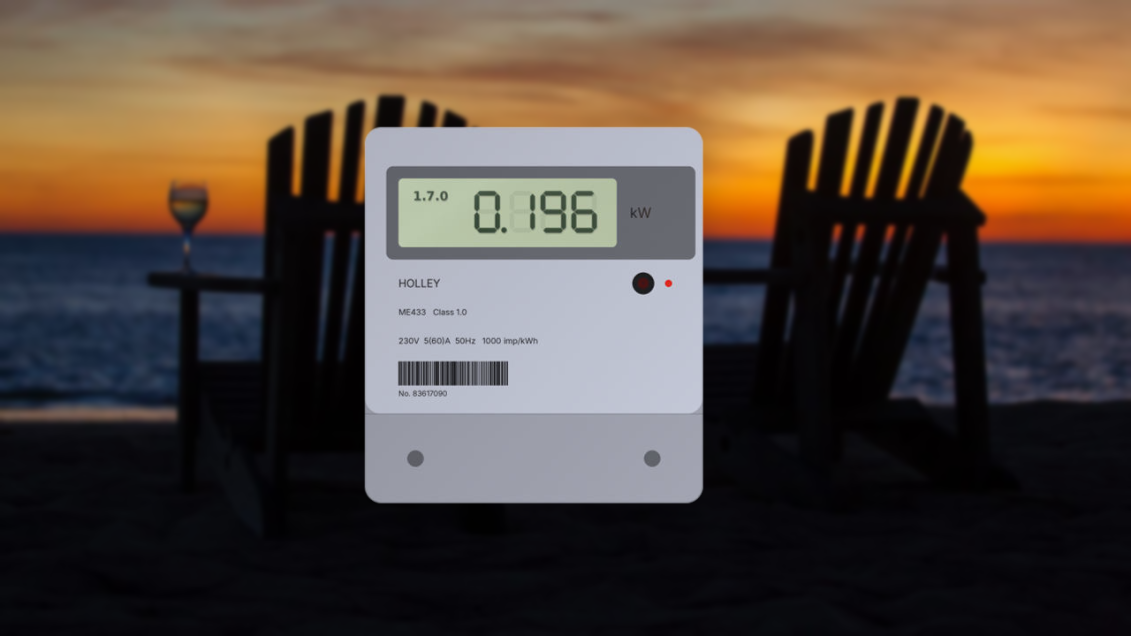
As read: **0.196** kW
